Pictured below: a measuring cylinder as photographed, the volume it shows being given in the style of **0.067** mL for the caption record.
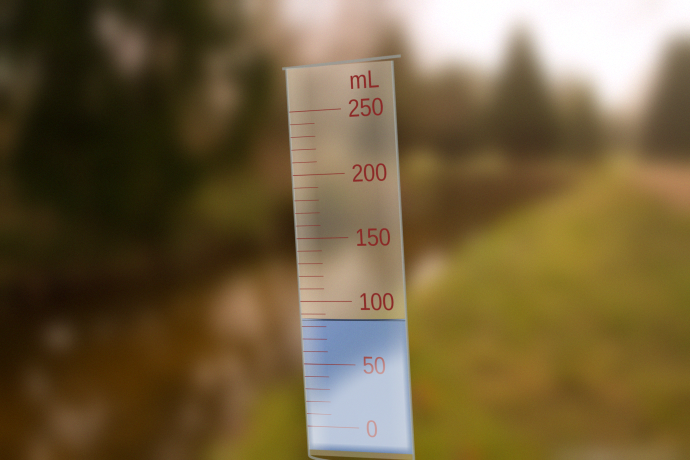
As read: **85** mL
